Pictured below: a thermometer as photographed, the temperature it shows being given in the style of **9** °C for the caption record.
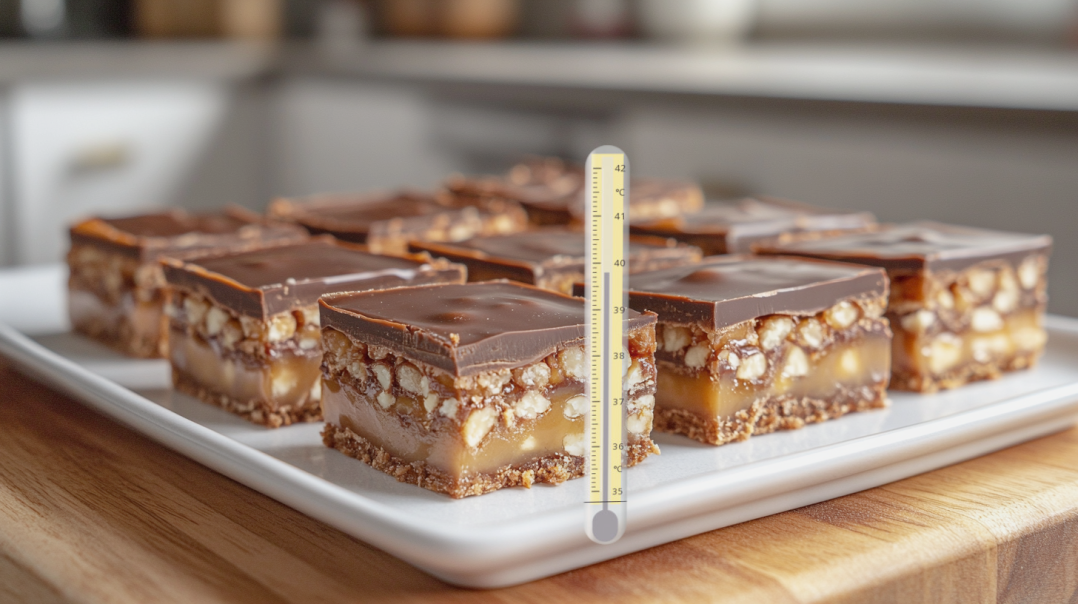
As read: **39.8** °C
